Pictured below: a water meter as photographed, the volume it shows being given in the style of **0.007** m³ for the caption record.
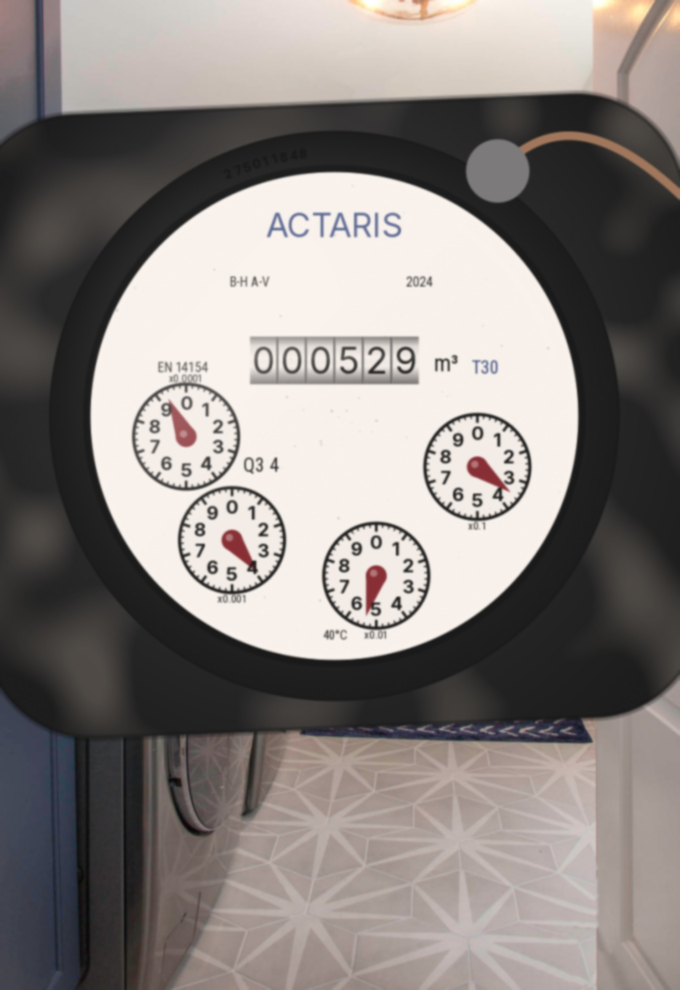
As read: **529.3539** m³
